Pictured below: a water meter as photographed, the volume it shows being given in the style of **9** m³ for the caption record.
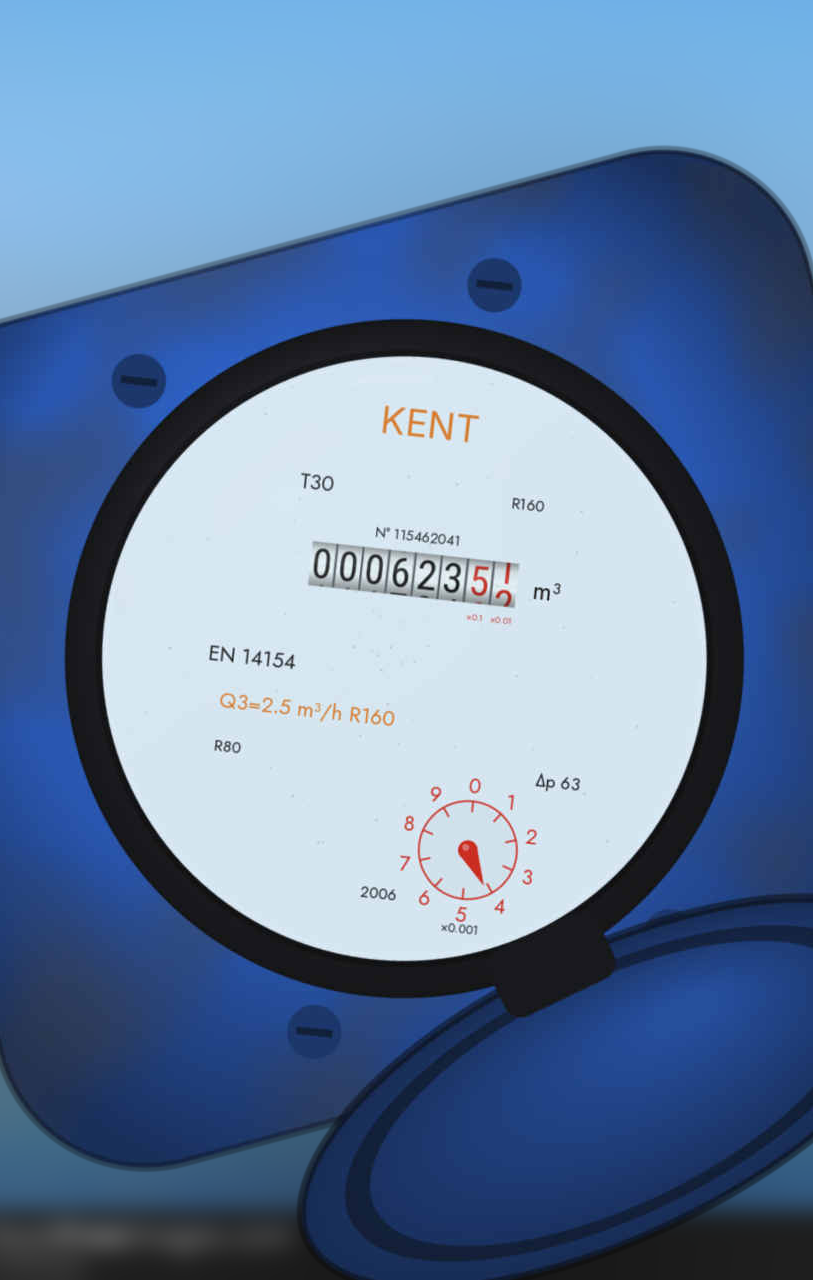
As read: **623.514** m³
